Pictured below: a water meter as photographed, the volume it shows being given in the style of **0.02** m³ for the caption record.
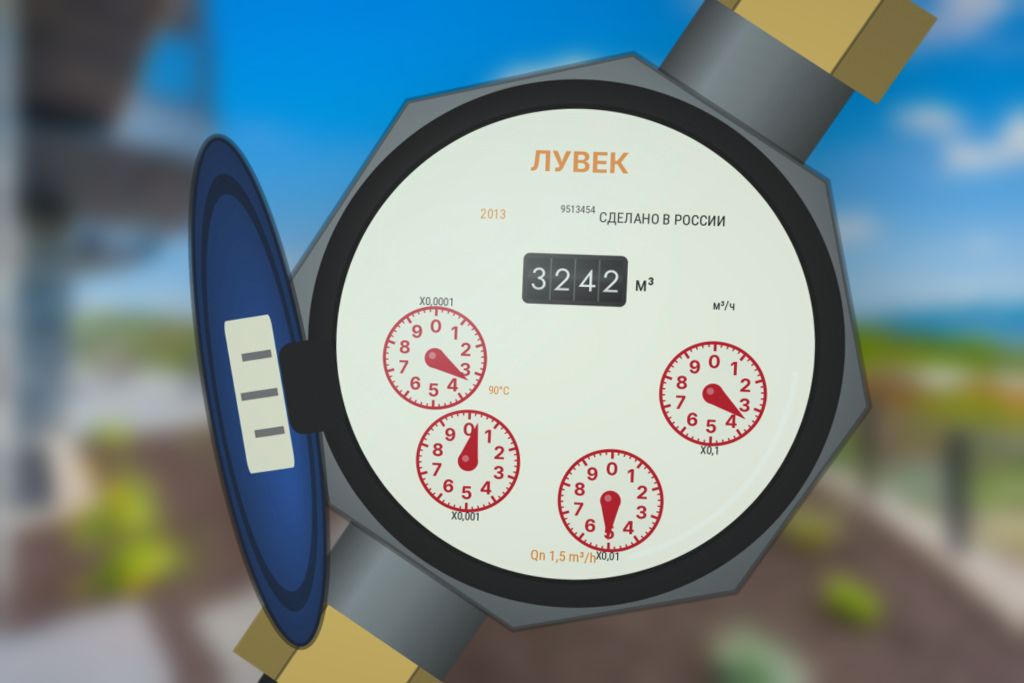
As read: **3242.3503** m³
